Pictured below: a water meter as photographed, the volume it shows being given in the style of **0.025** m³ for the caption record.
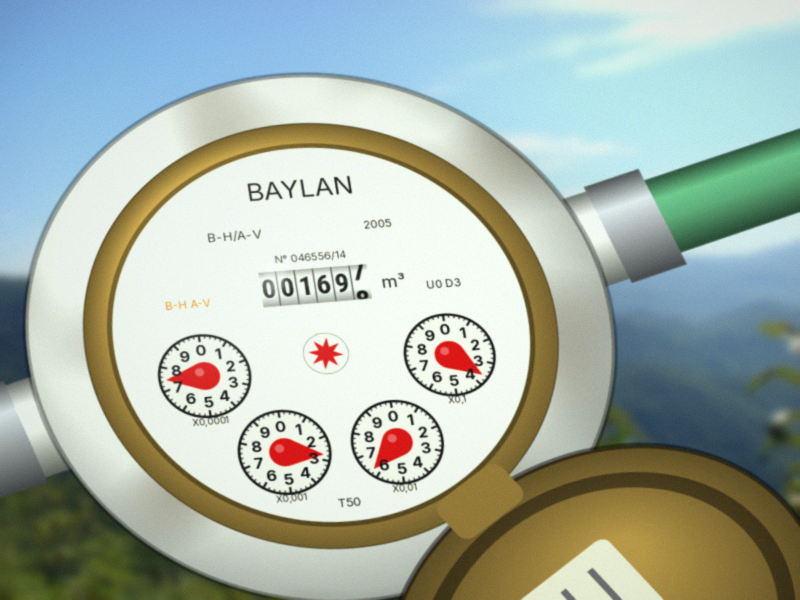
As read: **1697.3627** m³
